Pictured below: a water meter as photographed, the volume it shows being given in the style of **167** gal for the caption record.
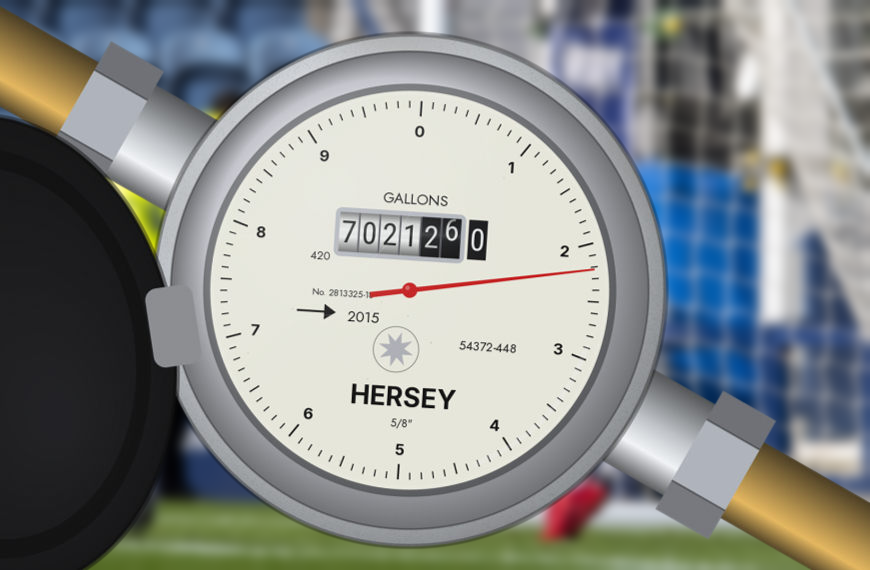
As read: **7021262.2** gal
